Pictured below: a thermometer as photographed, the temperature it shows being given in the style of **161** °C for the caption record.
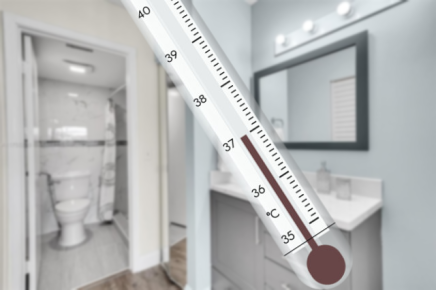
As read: **37** °C
